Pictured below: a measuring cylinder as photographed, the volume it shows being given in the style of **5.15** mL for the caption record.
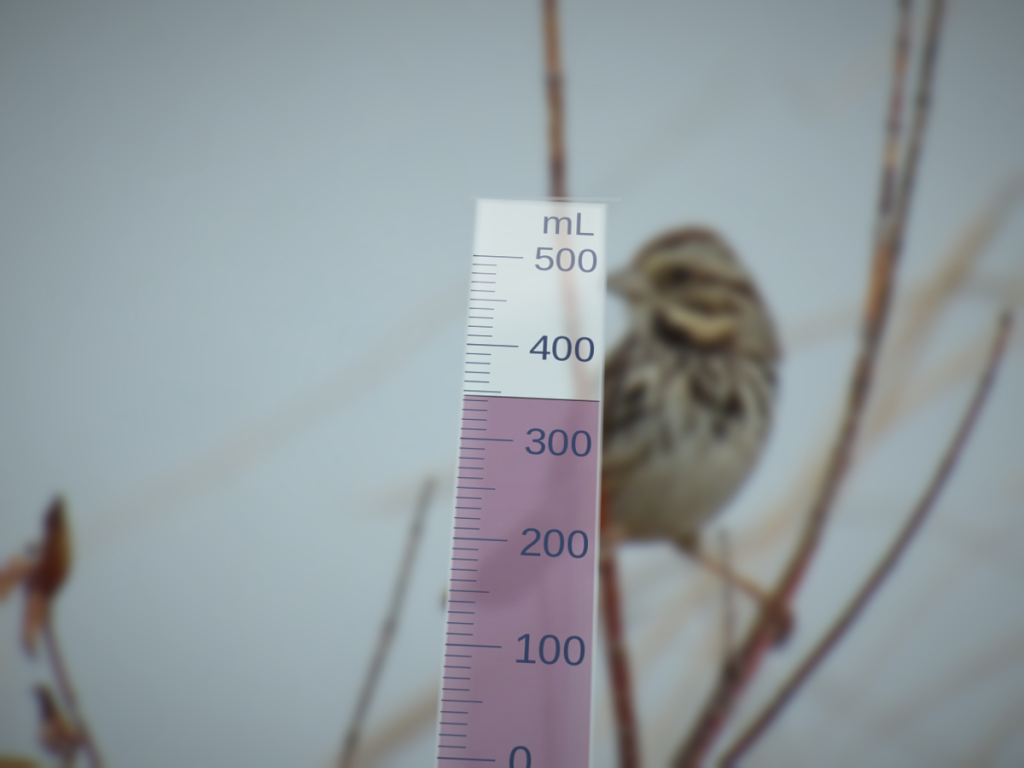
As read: **345** mL
